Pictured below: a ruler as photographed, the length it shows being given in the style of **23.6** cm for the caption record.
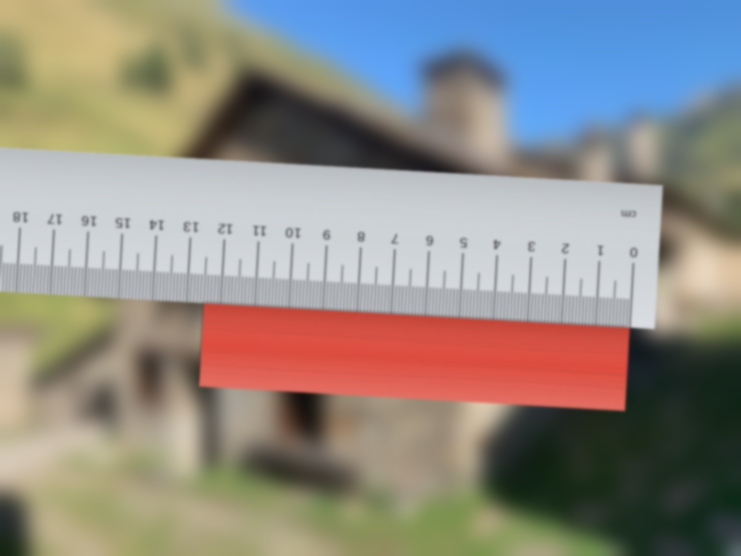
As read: **12.5** cm
